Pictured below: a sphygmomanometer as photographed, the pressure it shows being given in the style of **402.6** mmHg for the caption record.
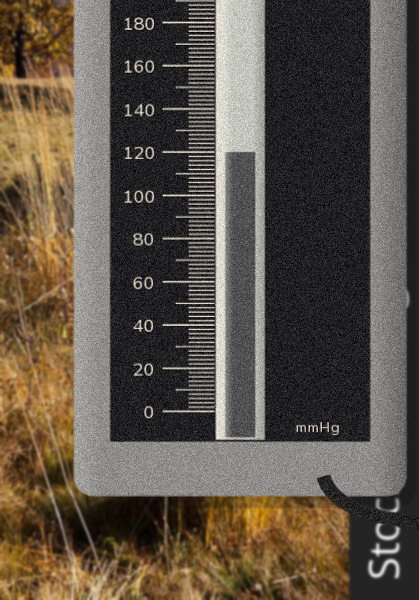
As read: **120** mmHg
